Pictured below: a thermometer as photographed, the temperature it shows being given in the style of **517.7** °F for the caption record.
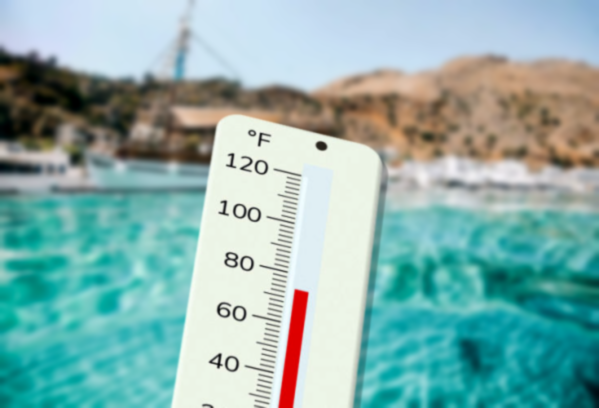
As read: **74** °F
